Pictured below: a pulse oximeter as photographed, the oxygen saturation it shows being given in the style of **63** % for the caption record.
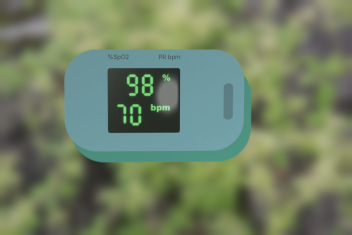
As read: **98** %
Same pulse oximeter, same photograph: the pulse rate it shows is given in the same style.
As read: **70** bpm
